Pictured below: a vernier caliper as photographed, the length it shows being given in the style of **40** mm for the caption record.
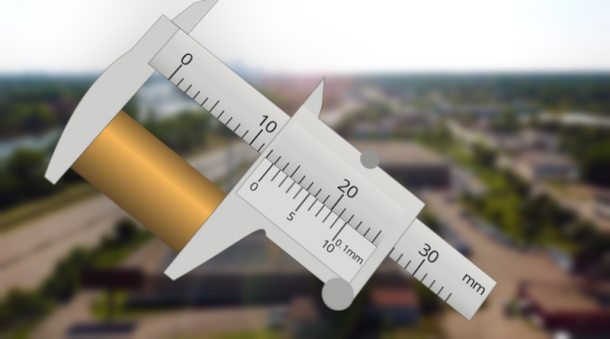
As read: **12.9** mm
